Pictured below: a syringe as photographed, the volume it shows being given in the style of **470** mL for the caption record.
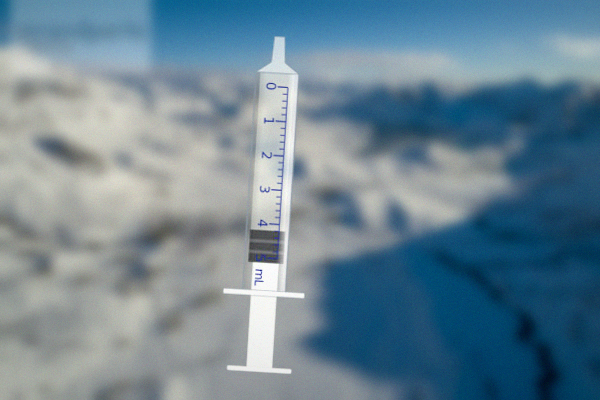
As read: **4.2** mL
